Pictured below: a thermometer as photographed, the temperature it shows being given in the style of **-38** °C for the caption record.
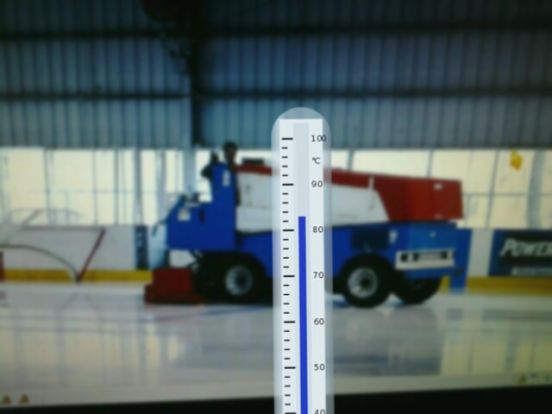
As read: **83** °C
